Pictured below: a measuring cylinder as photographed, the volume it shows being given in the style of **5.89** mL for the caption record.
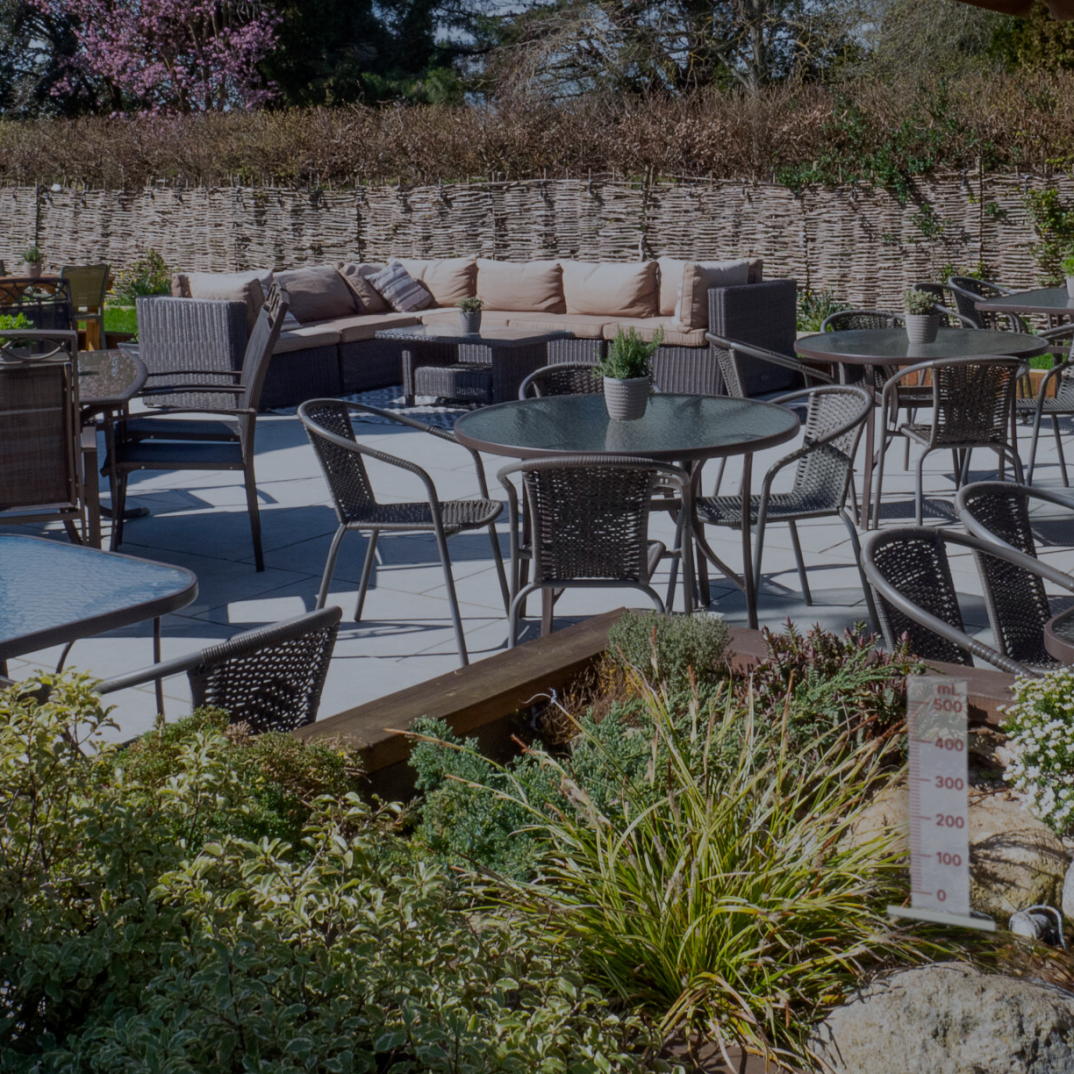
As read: **400** mL
